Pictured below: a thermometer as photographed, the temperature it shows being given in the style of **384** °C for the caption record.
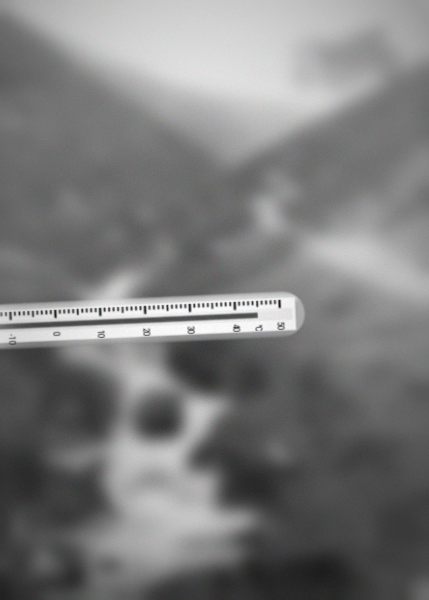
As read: **45** °C
